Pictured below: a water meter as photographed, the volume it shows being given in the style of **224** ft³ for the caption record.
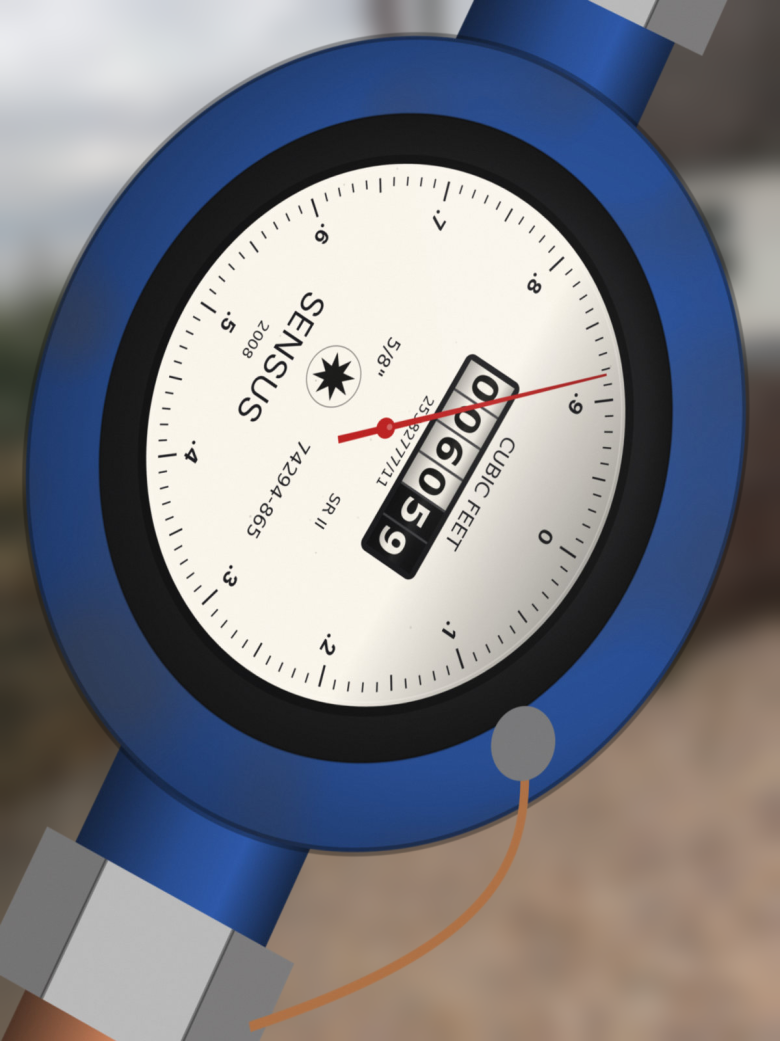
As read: **6058.88** ft³
